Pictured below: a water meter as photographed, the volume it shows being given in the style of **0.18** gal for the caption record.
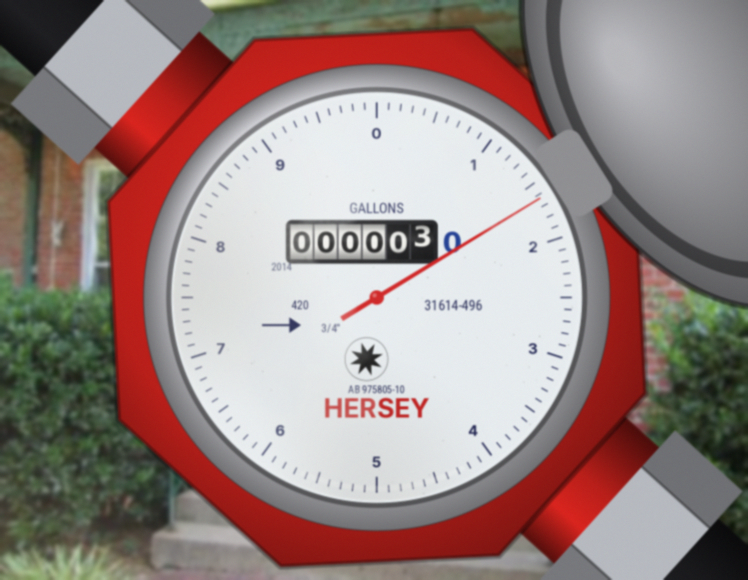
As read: **31.6** gal
